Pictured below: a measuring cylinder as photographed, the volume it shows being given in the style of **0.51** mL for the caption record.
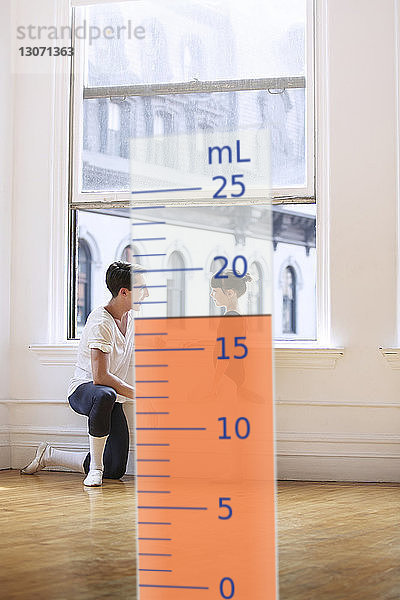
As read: **17** mL
